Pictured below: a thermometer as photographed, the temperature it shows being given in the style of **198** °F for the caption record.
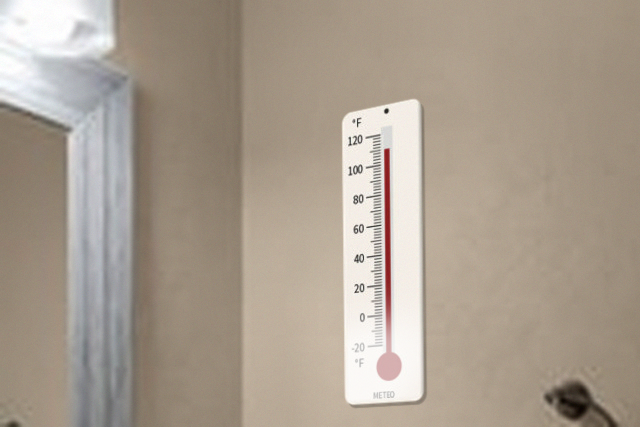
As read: **110** °F
